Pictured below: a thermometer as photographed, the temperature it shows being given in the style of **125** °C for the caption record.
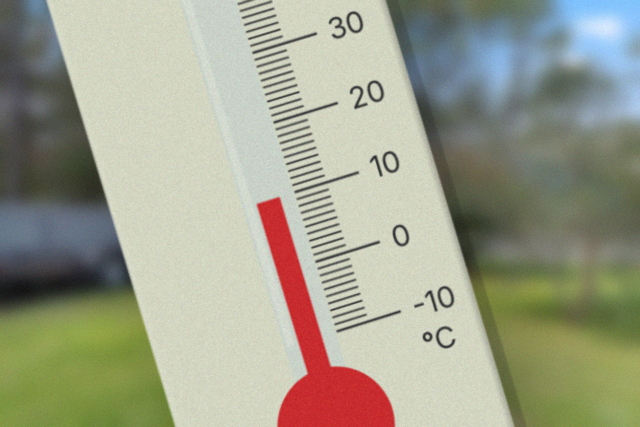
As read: **10** °C
